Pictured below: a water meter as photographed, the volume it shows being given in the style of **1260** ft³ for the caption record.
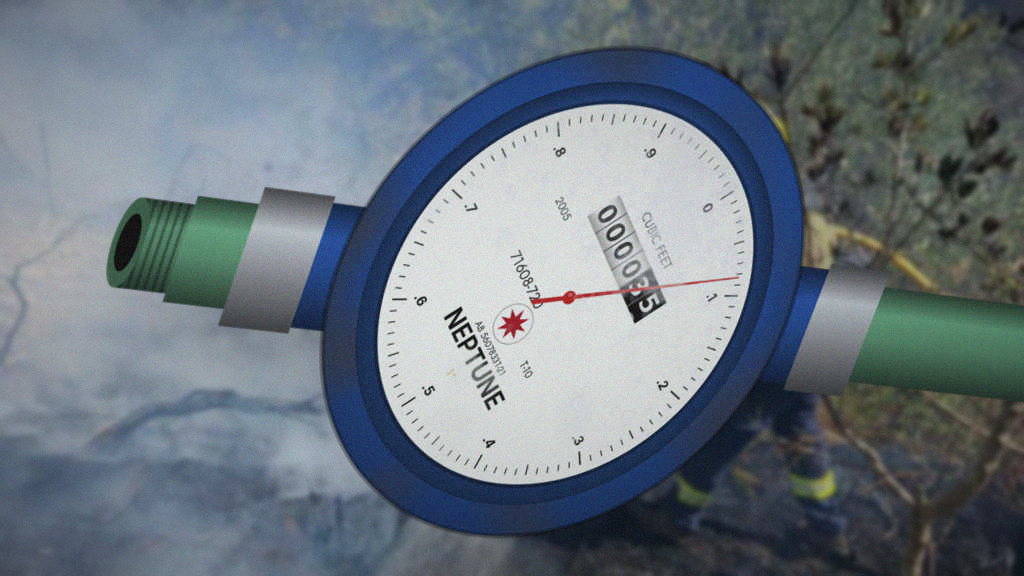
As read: **35.08** ft³
